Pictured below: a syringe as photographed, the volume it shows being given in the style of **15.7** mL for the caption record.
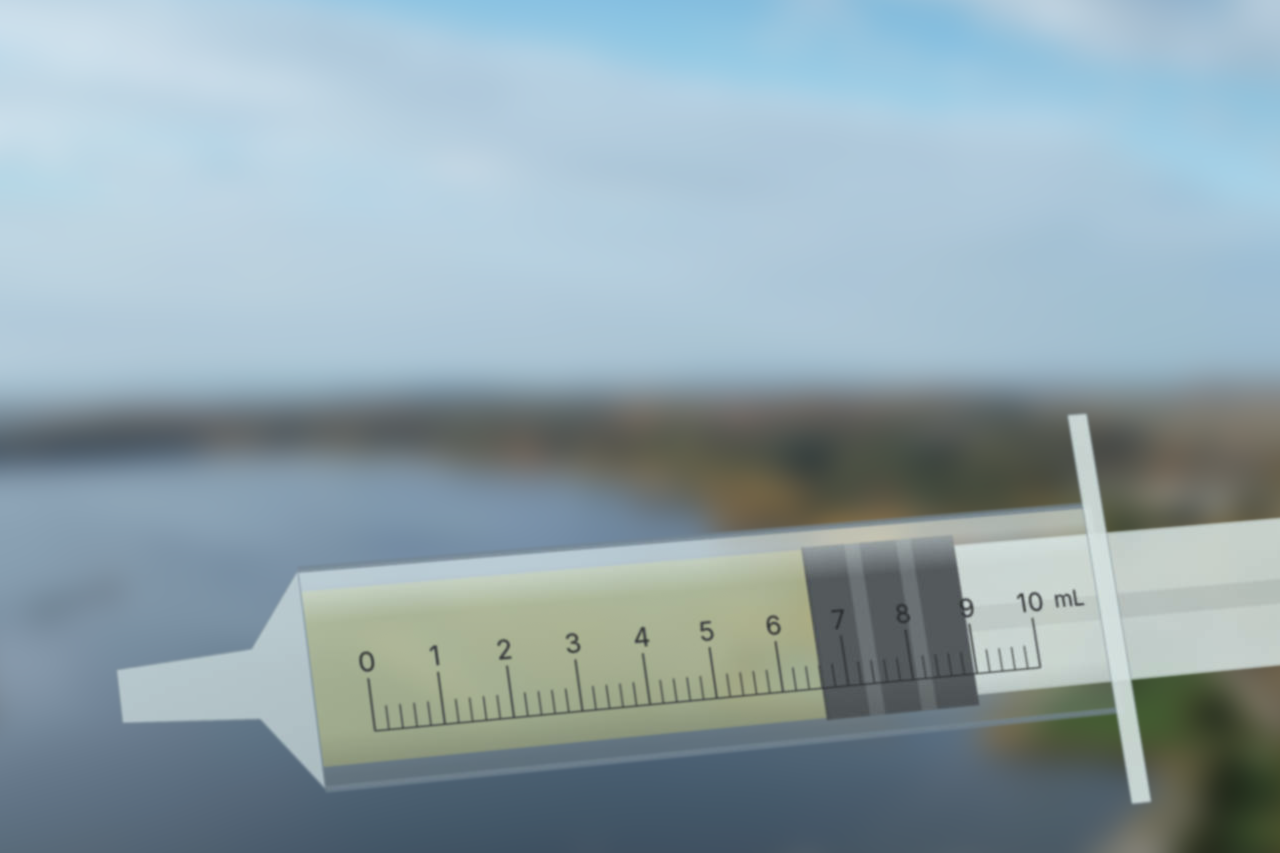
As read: **6.6** mL
